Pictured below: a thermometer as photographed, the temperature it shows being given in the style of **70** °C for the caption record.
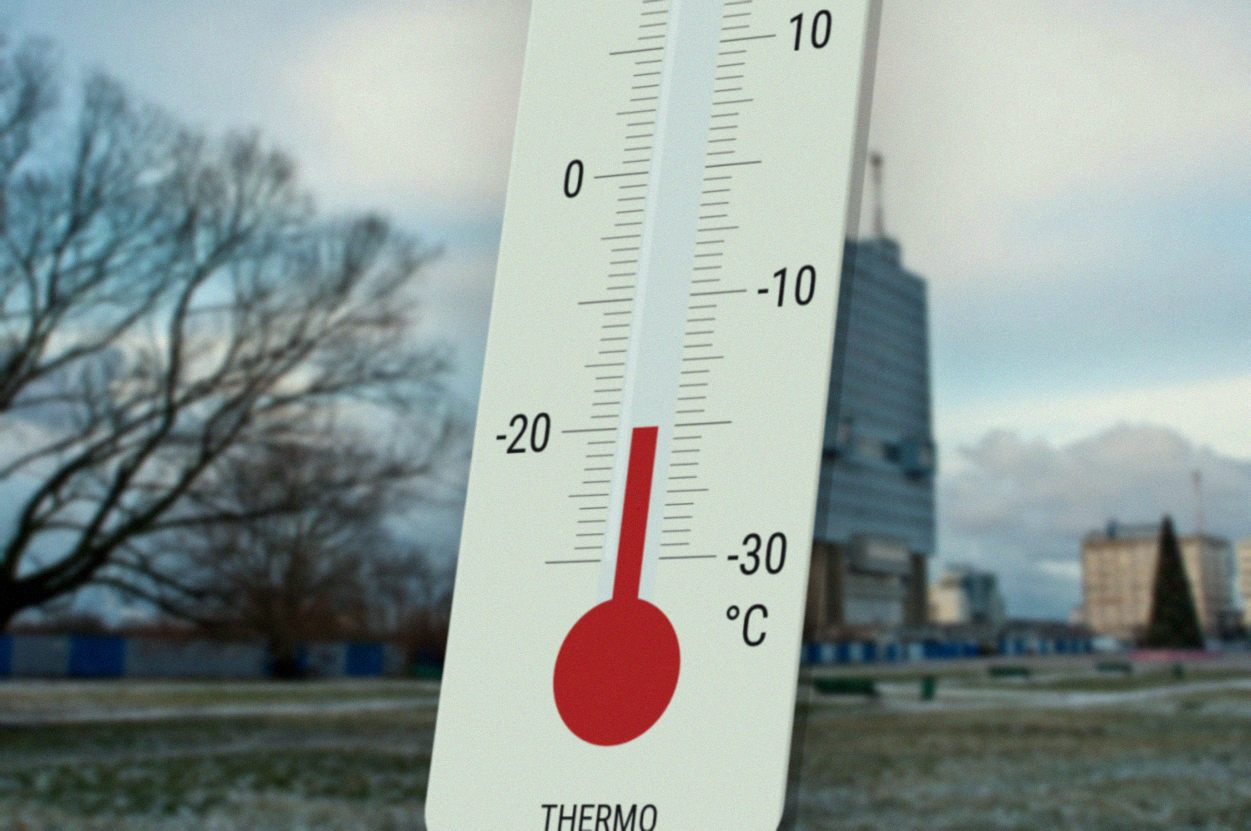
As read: **-20** °C
